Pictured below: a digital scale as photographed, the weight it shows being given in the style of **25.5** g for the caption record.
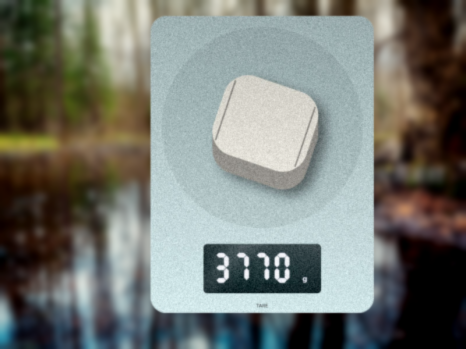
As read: **3770** g
